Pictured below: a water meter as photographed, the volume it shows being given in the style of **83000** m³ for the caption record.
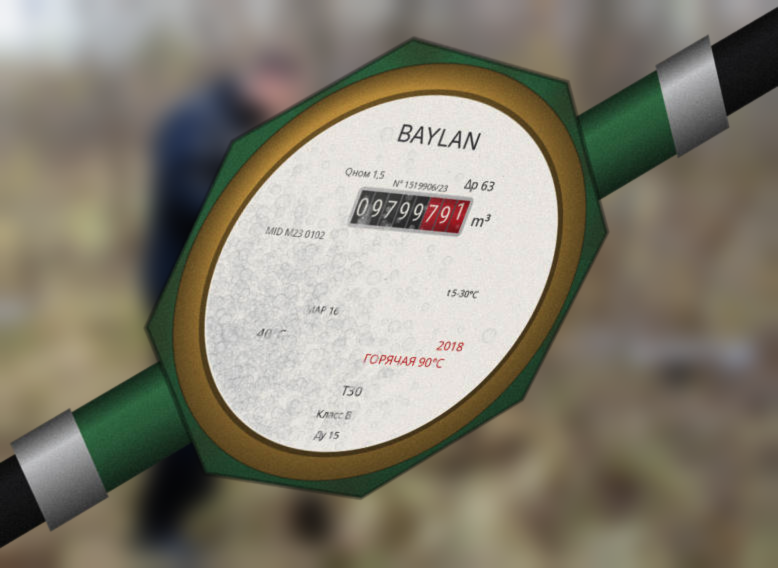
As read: **9799.791** m³
